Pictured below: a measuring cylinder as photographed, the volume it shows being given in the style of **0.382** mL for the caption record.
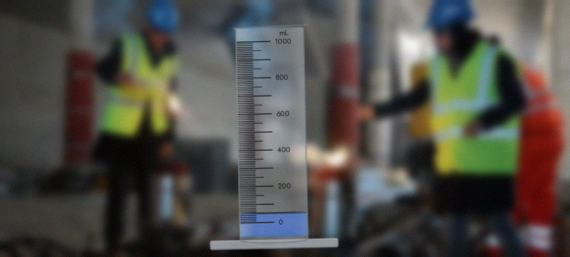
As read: **50** mL
